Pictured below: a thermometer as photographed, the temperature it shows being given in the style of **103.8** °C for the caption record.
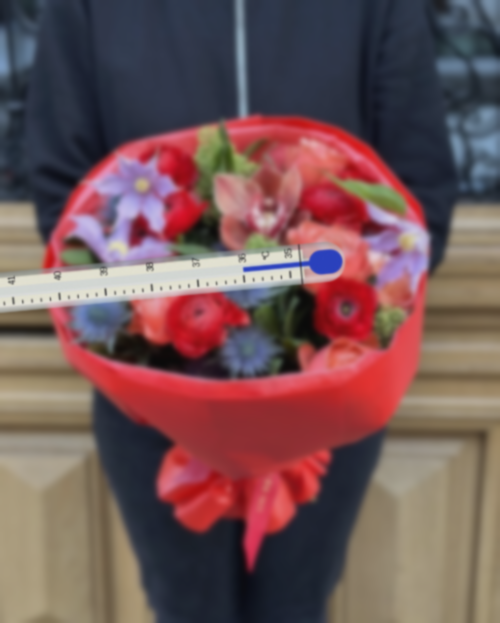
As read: **36** °C
